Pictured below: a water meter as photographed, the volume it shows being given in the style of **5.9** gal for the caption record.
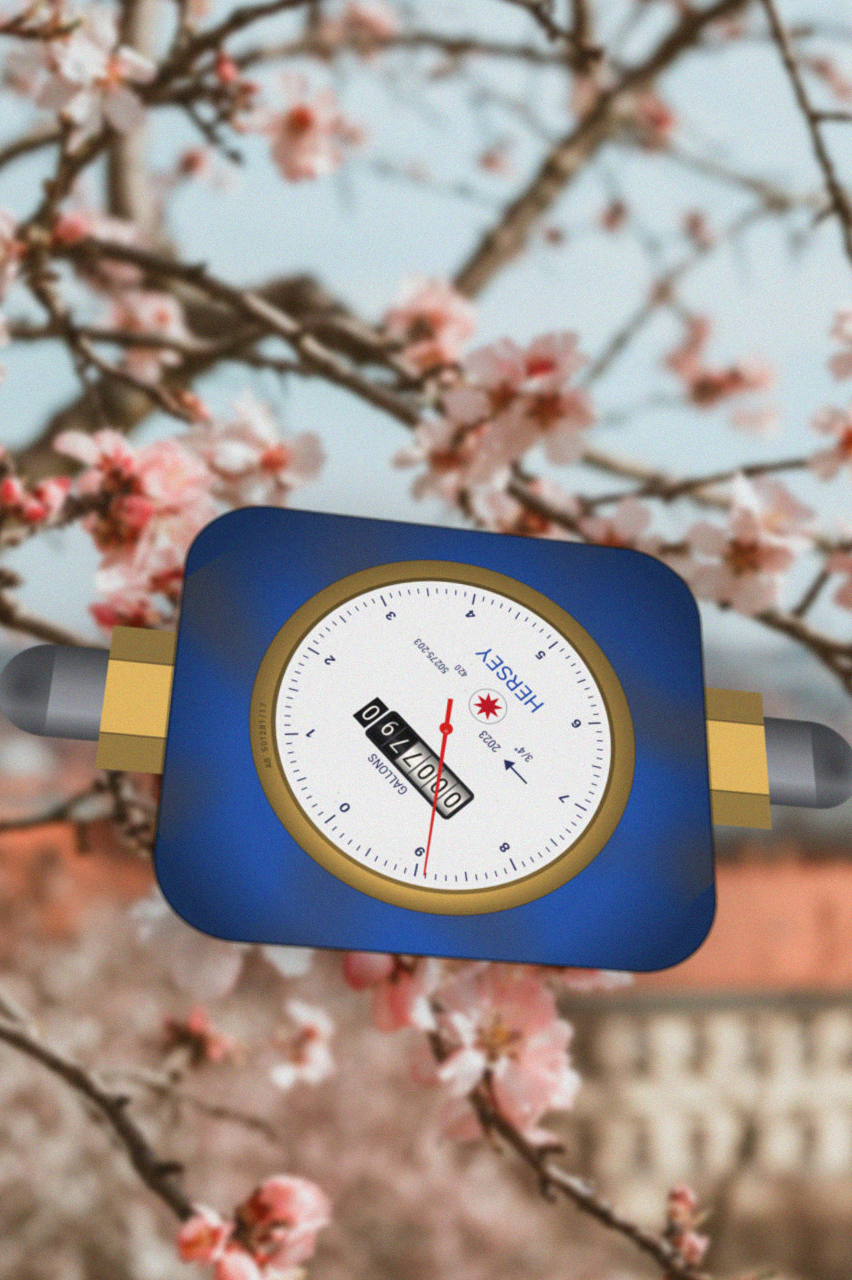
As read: **7788.9** gal
